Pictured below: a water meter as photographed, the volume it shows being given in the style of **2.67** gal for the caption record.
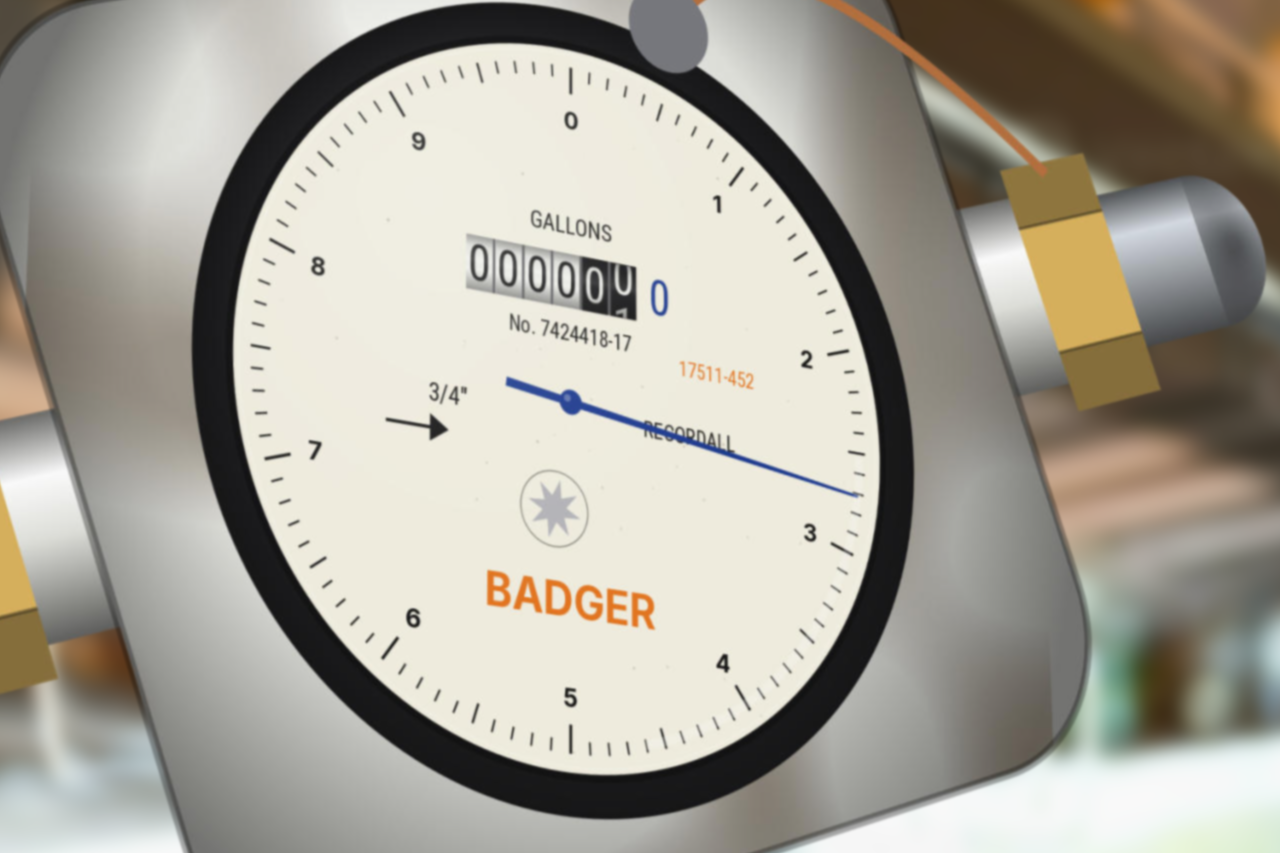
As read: **2.7** gal
